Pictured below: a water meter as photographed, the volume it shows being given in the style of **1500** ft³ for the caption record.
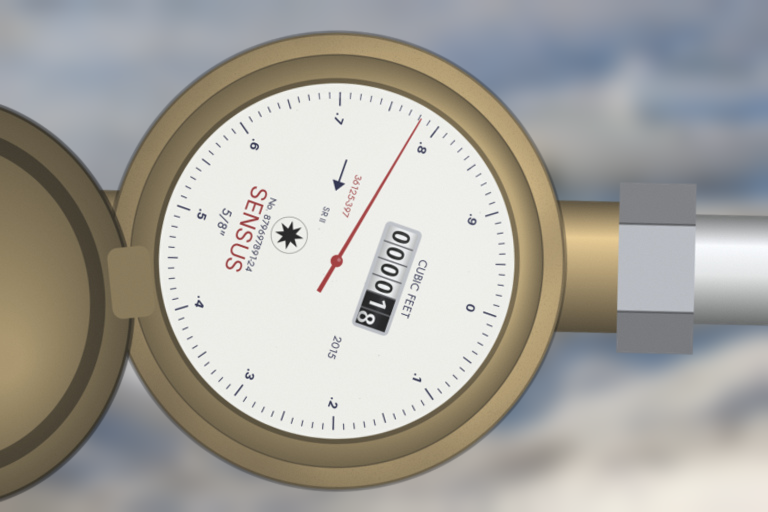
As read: **17.78** ft³
